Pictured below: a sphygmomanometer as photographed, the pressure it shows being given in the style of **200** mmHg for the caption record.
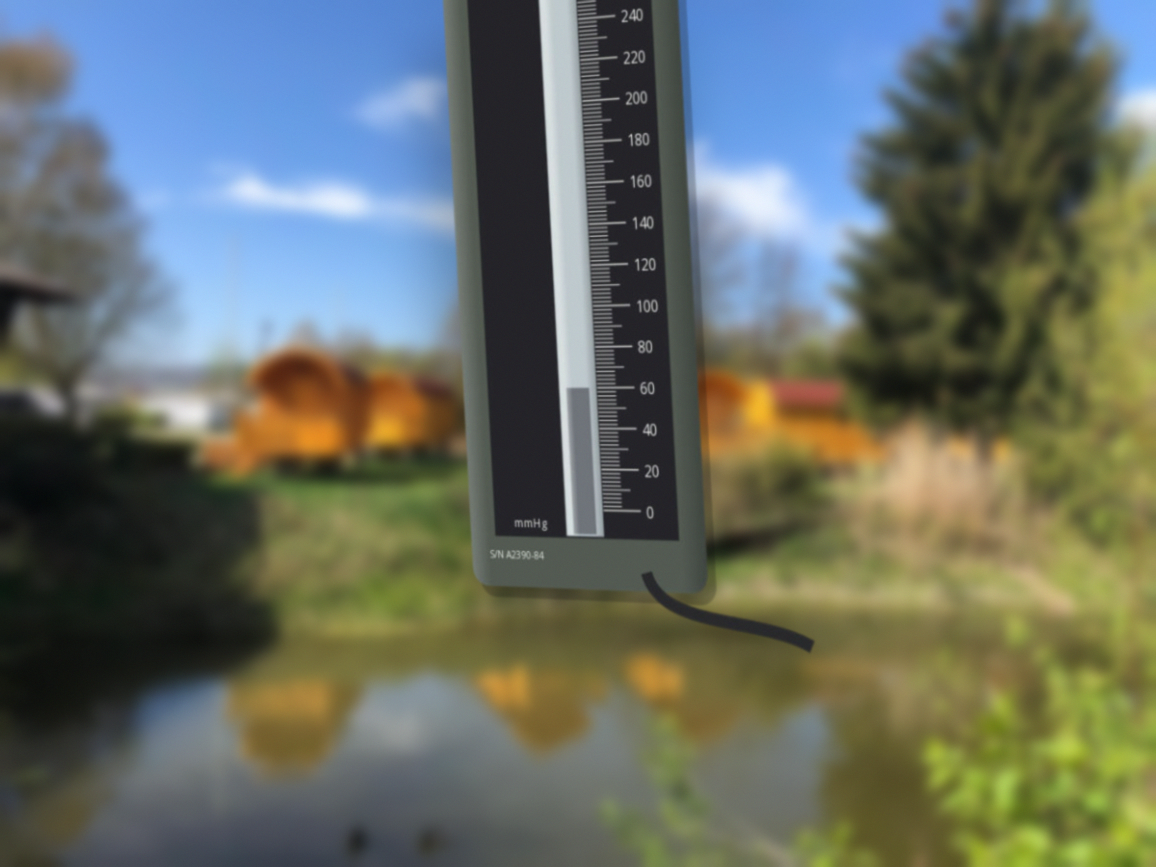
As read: **60** mmHg
